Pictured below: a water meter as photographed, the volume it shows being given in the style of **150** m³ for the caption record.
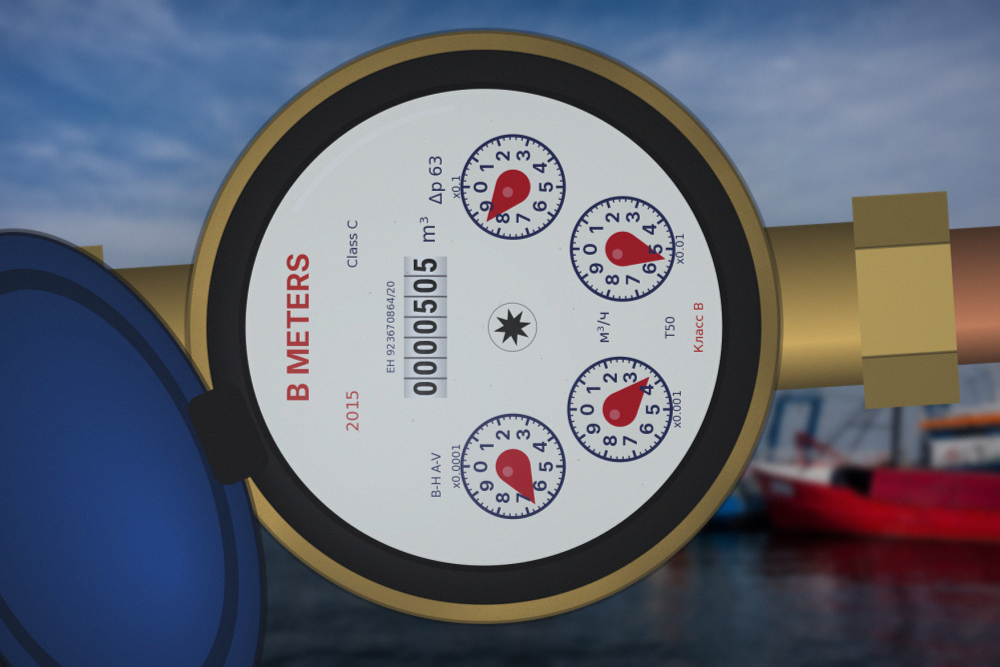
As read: **505.8536** m³
